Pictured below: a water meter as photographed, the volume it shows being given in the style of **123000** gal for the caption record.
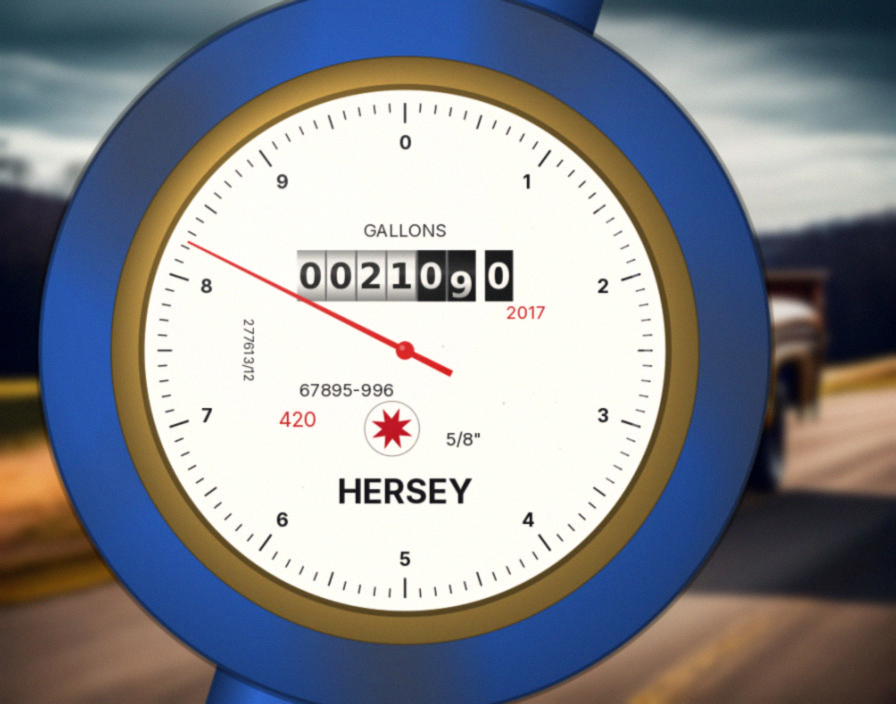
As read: **21088.2** gal
